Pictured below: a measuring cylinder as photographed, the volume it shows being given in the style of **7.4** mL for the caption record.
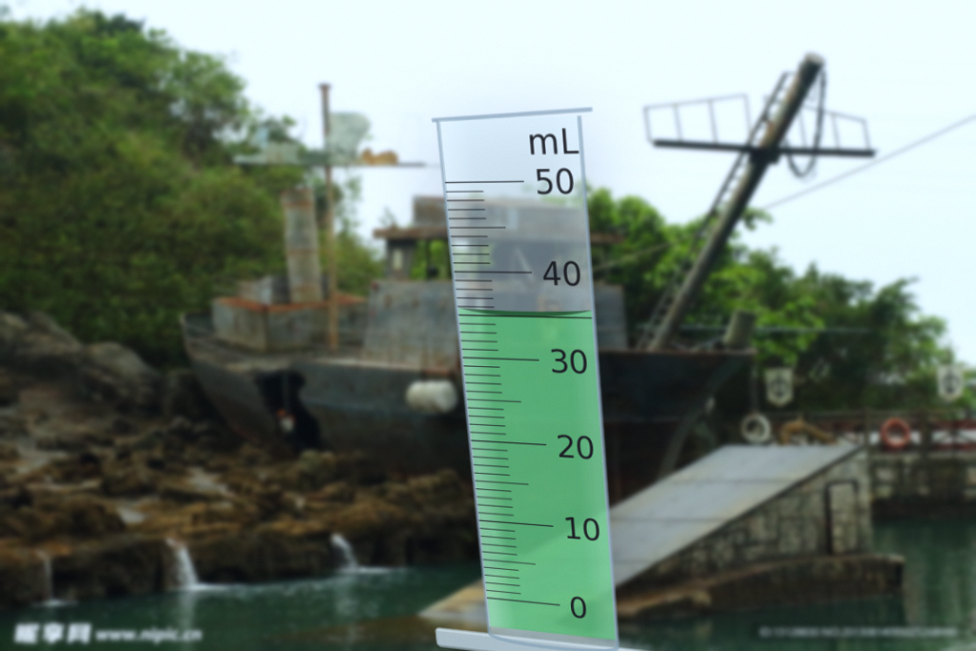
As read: **35** mL
